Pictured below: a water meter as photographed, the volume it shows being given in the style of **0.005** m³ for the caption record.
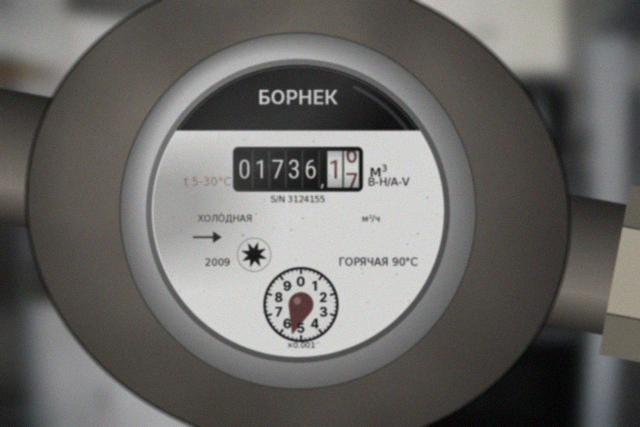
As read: **1736.165** m³
